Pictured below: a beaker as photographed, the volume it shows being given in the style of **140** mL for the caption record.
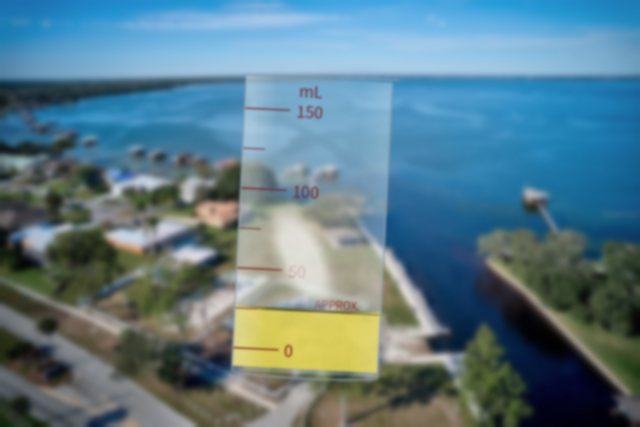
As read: **25** mL
